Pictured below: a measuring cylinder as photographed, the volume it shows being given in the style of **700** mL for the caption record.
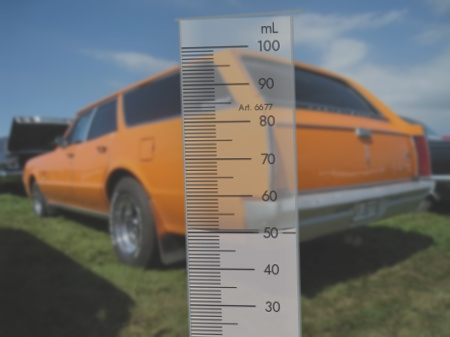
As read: **50** mL
